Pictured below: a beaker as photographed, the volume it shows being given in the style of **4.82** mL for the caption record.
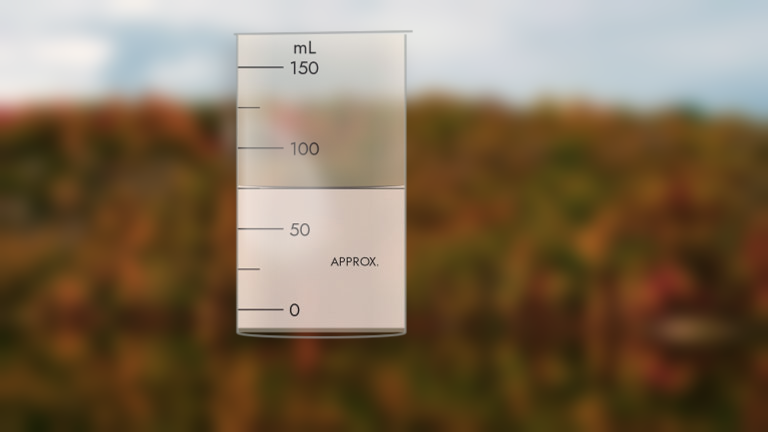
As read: **75** mL
